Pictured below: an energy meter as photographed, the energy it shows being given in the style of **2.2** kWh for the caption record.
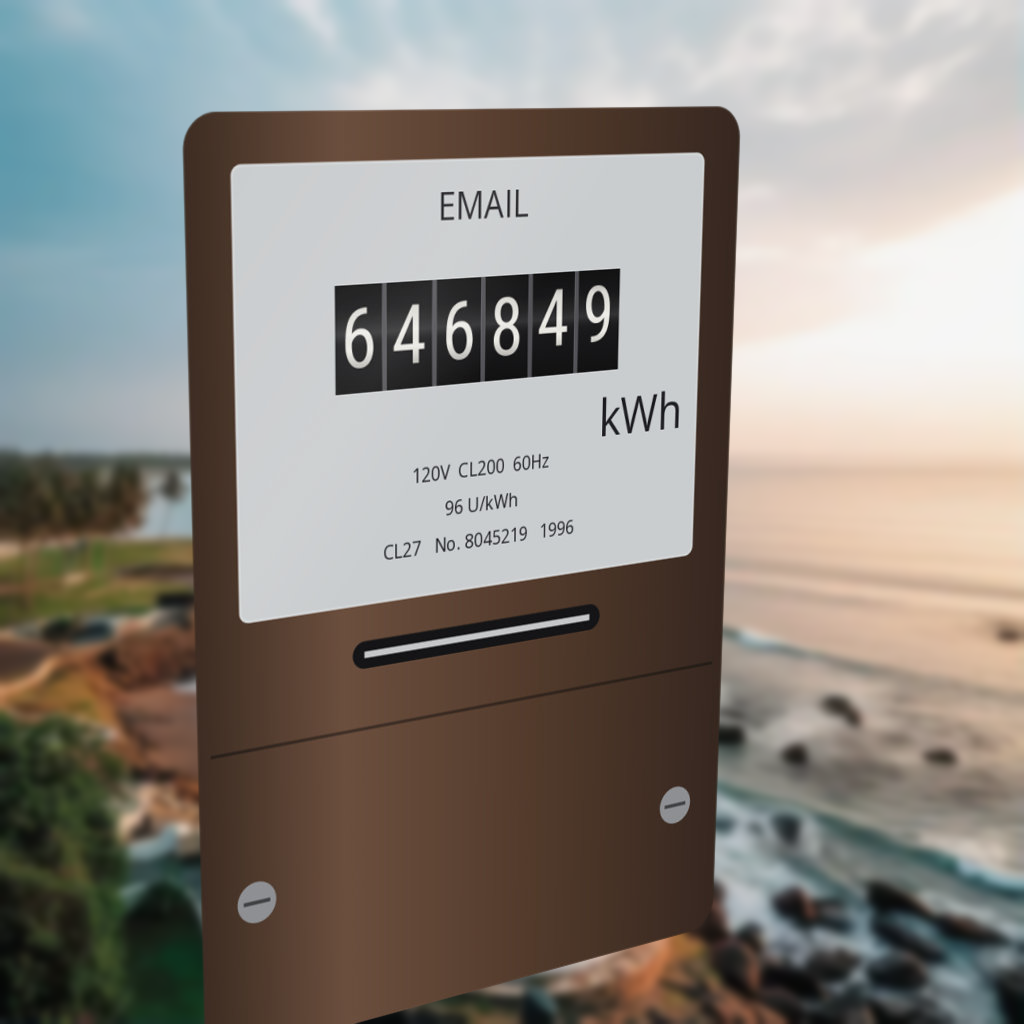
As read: **646849** kWh
